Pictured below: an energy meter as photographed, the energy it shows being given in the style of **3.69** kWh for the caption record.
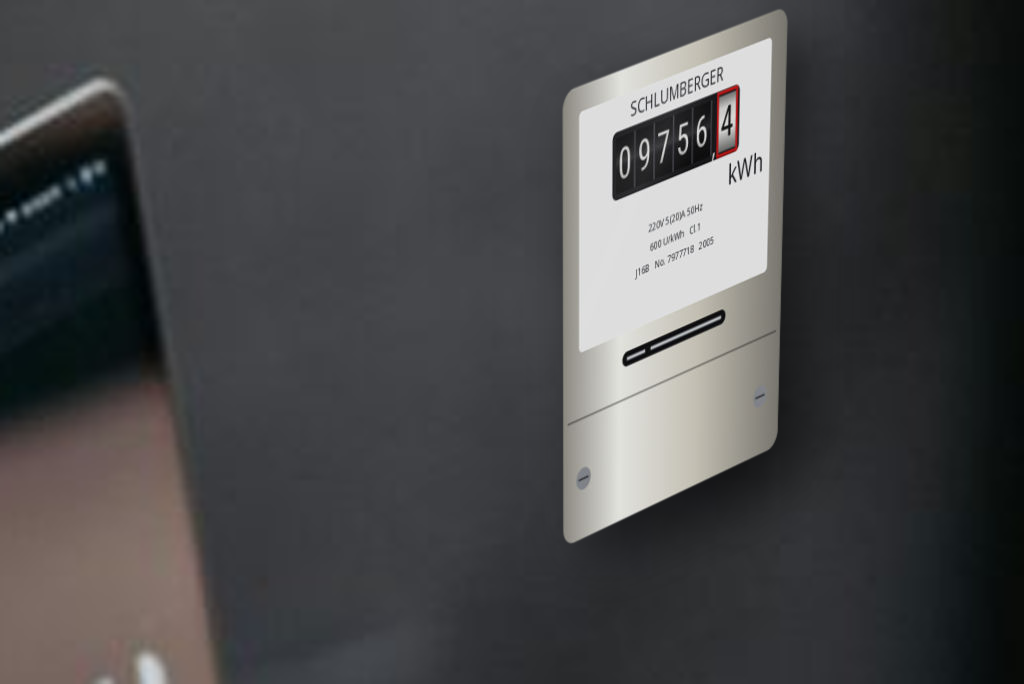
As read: **9756.4** kWh
